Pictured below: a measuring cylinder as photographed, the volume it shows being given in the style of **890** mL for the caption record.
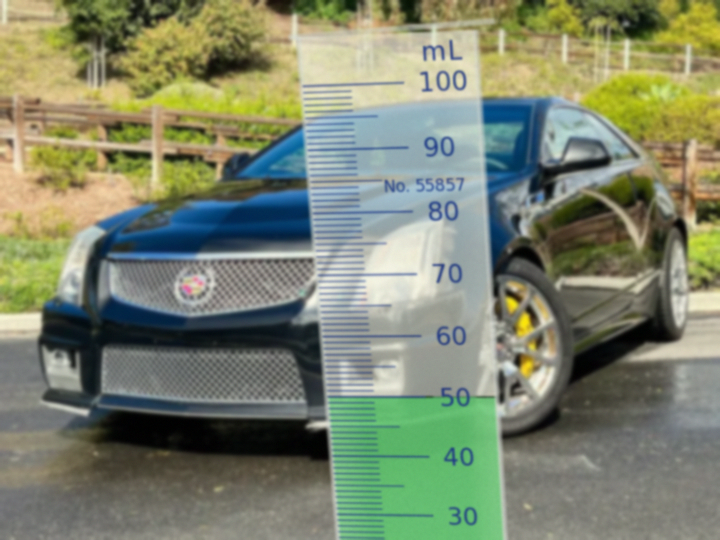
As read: **50** mL
